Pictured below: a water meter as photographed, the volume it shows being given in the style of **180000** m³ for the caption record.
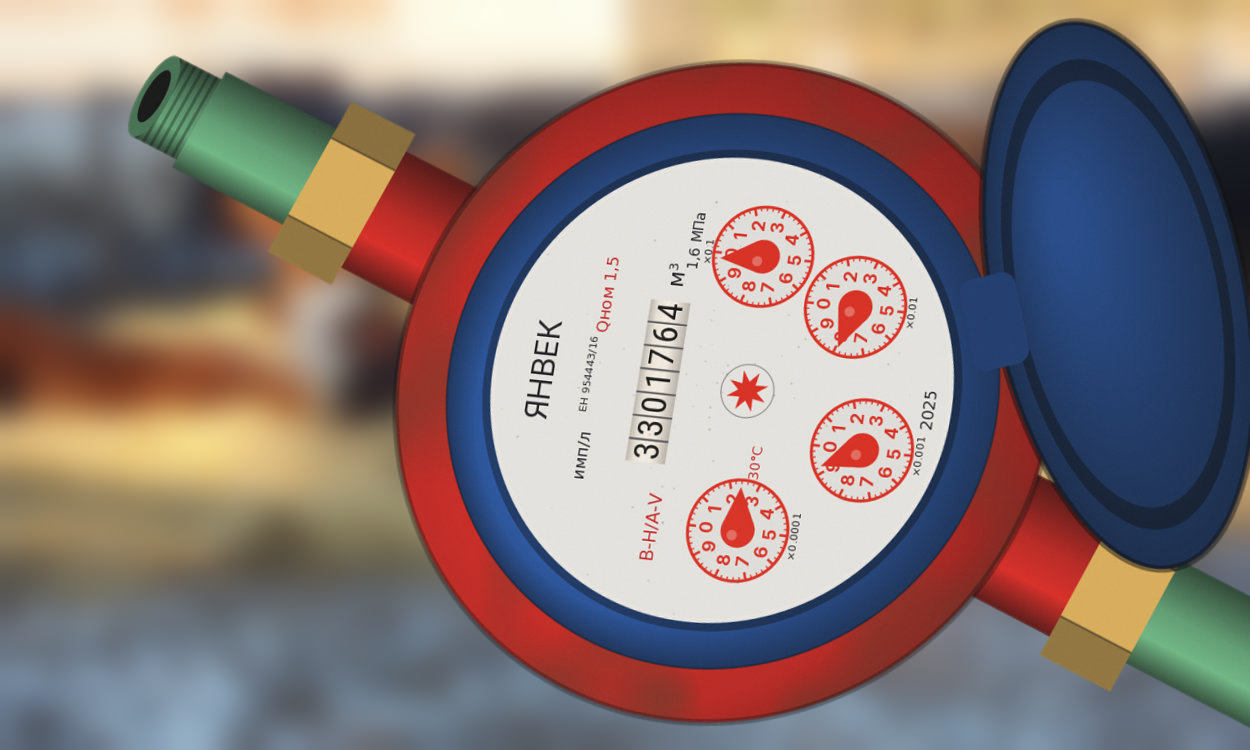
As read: **3301763.9792** m³
